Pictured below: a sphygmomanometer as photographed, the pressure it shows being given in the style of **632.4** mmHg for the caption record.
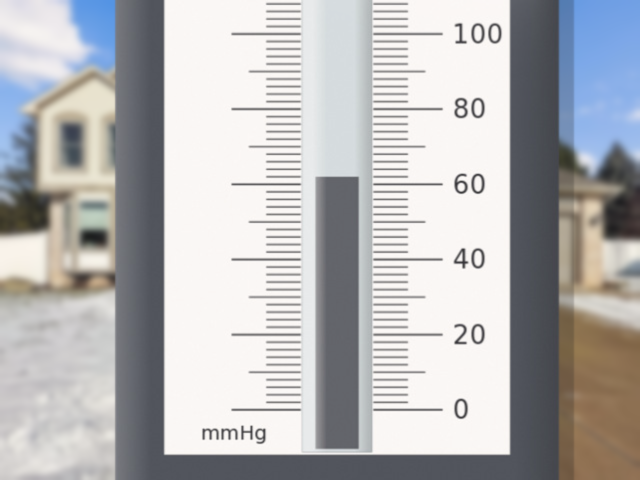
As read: **62** mmHg
